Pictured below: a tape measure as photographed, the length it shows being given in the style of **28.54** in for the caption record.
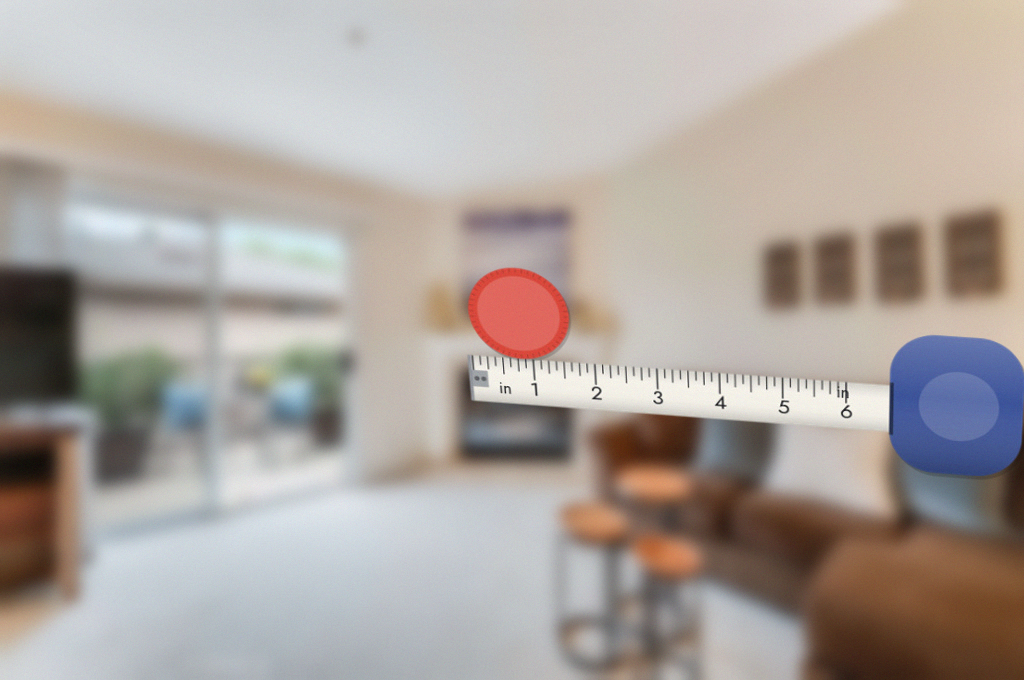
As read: **1.625** in
